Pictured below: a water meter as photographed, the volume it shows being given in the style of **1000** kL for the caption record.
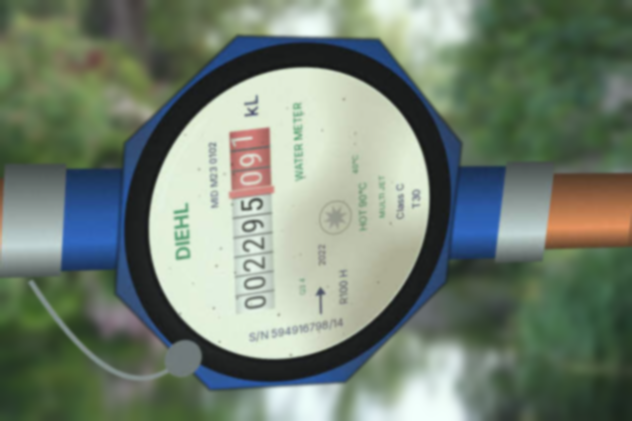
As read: **2295.091** kL
